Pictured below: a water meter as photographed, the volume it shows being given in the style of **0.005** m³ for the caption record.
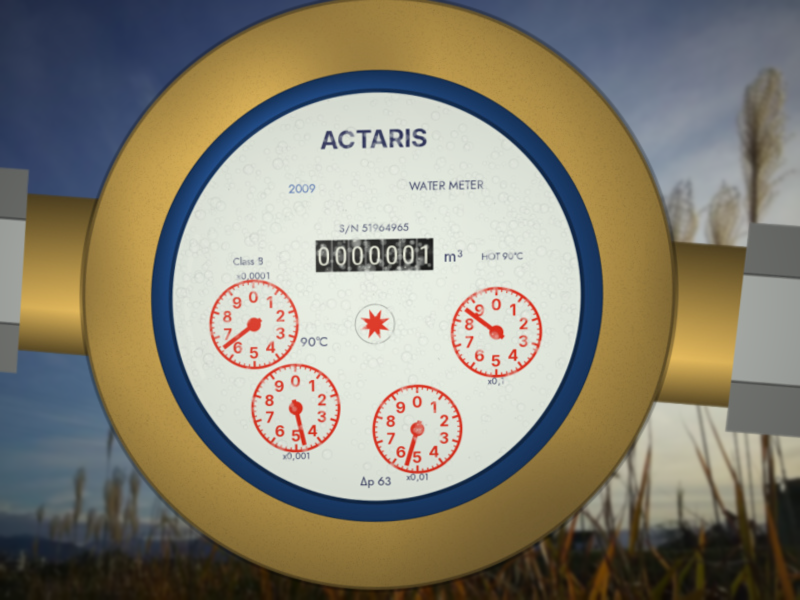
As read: **1.8546** m³
